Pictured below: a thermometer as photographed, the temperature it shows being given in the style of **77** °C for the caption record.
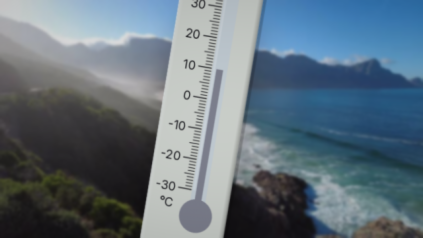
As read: **10** °C
